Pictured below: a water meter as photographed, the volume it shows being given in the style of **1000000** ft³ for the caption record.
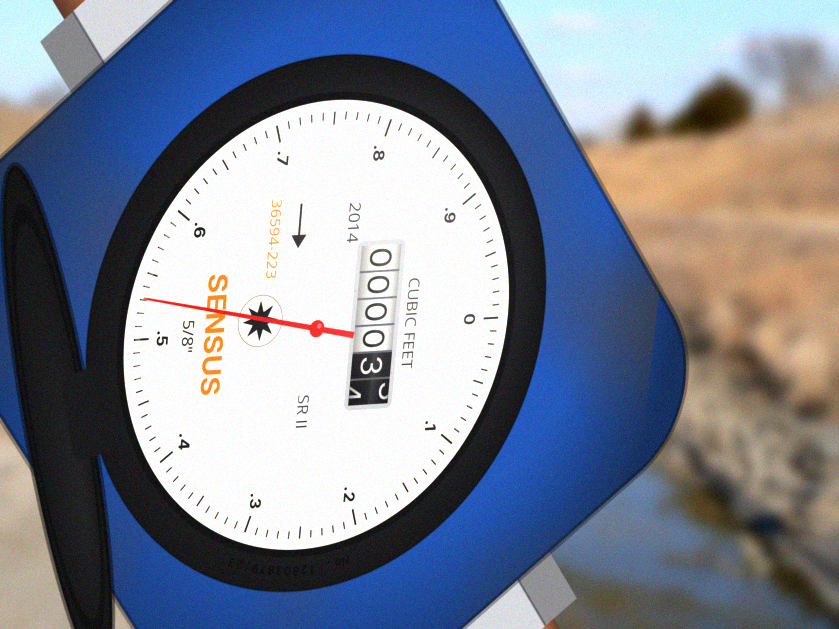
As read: **33.53** ft³
